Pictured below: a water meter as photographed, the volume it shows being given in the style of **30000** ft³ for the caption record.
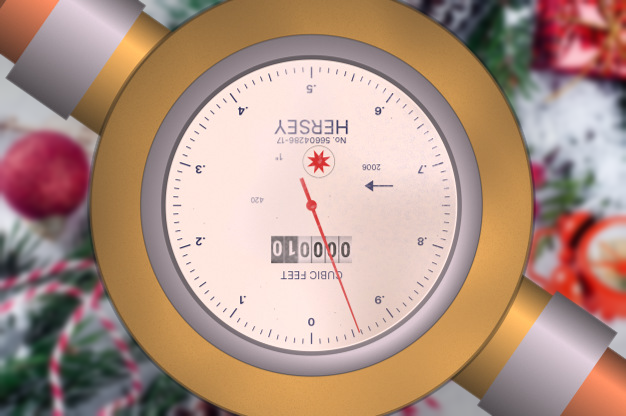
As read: **9.94** ft³
